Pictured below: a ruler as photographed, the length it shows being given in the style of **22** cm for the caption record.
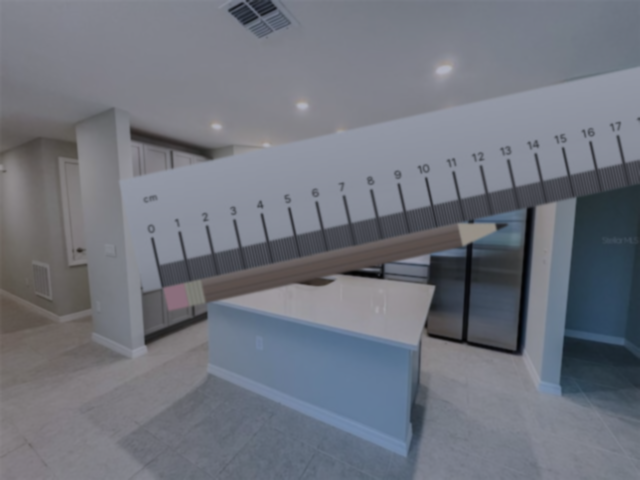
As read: **12.5** cm
